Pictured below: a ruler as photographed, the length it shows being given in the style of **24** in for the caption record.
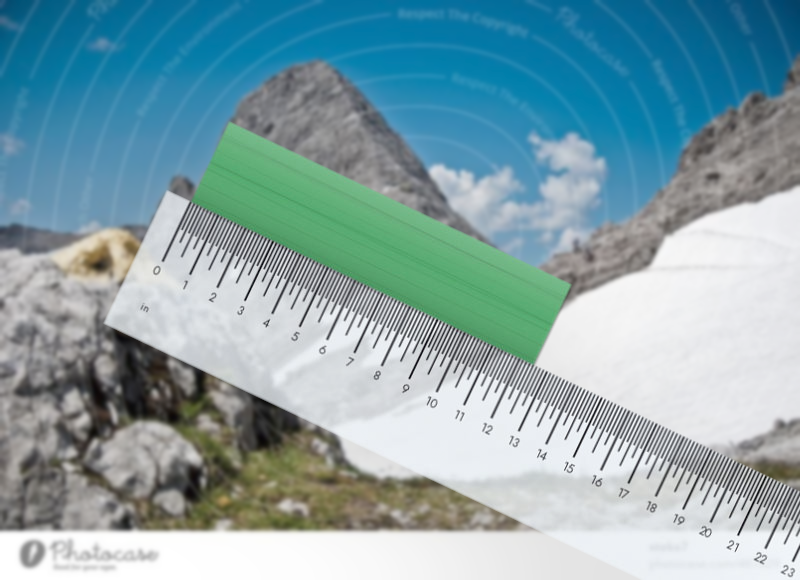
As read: **12.5** in
